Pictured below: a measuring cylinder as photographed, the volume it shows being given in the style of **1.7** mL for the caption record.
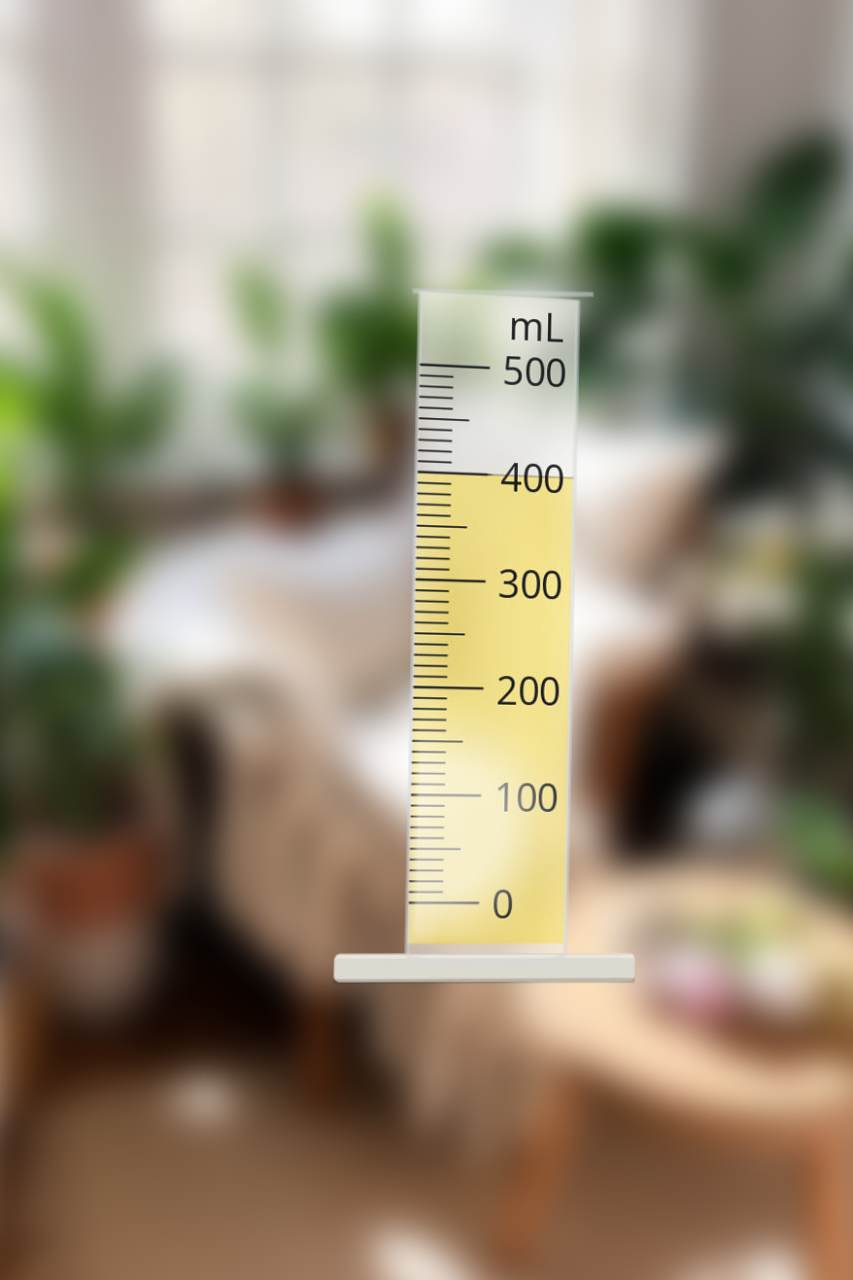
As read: **400** mL
